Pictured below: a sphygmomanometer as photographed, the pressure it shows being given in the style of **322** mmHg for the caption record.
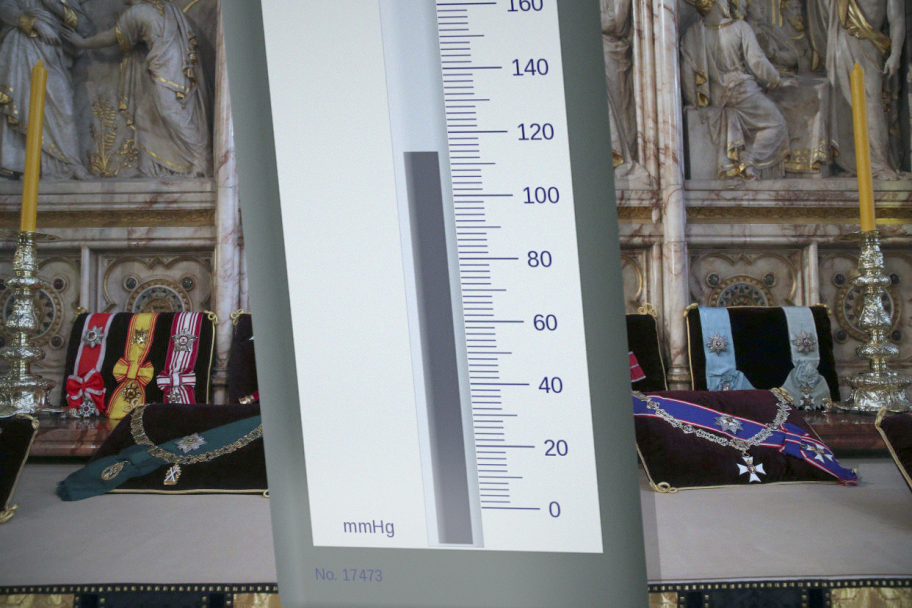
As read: **114** mmHg
